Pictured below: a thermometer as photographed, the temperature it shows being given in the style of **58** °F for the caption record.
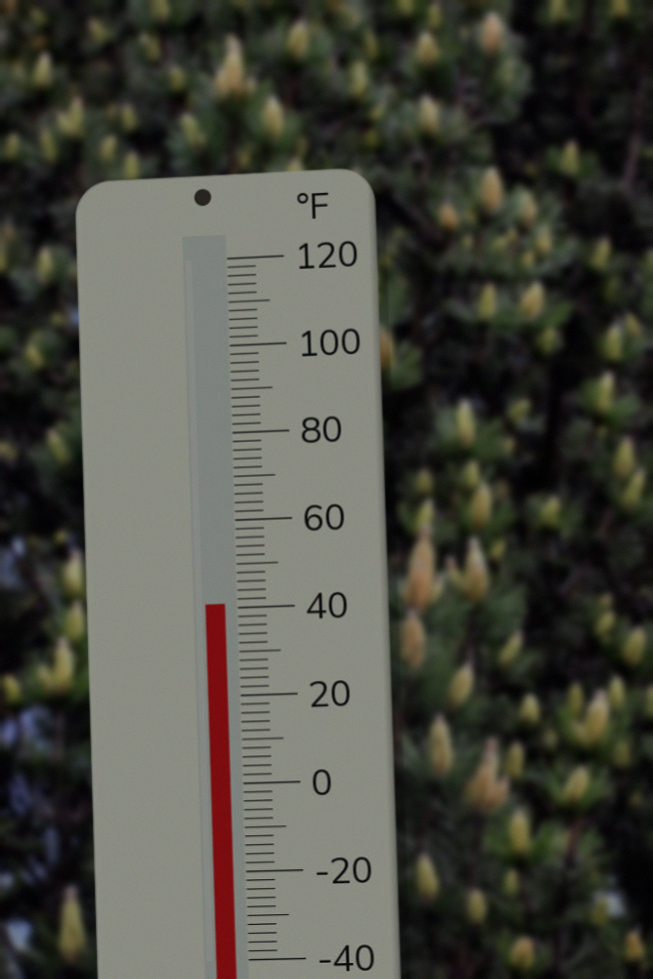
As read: **41** °F
